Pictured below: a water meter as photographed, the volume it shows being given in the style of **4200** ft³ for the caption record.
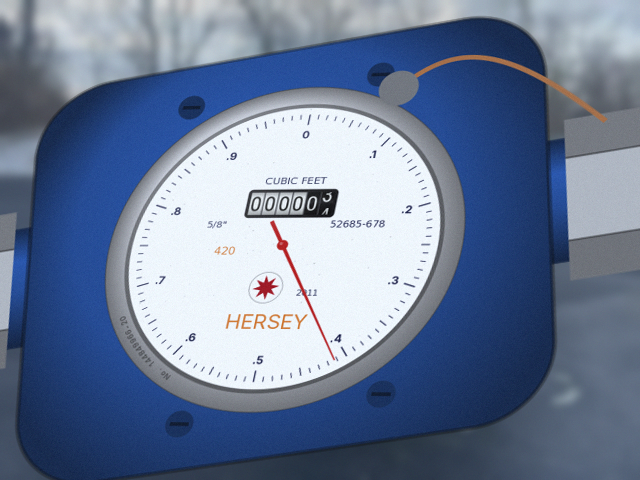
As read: **3.41** ft³
